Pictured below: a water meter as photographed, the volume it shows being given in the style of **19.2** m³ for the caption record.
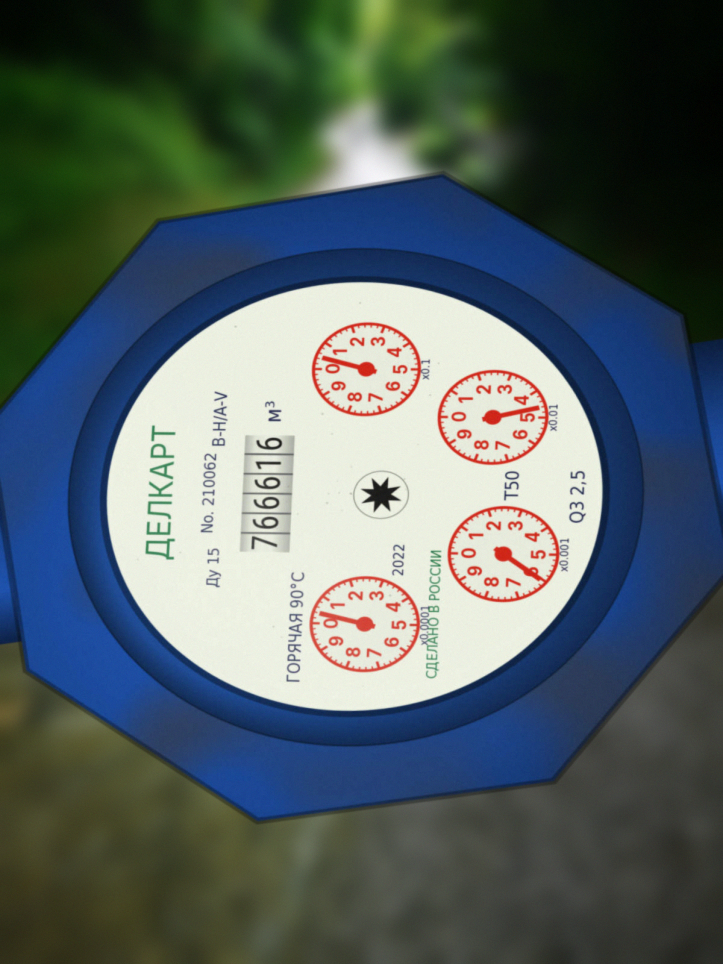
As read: **766616.0460** m³
